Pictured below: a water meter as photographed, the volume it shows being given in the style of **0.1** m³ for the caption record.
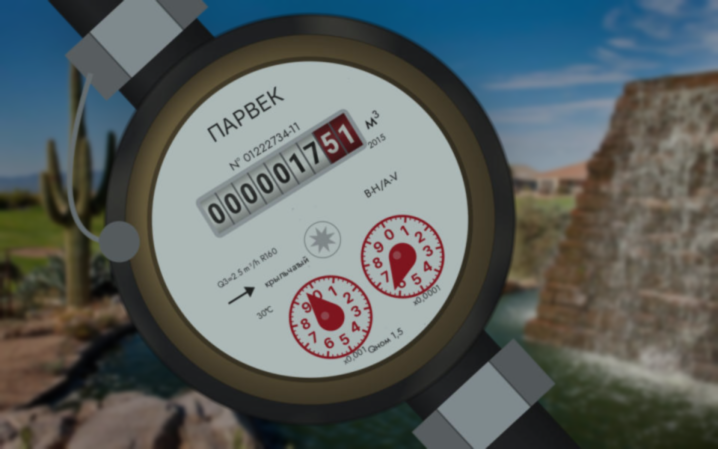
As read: **17.5096** m³
